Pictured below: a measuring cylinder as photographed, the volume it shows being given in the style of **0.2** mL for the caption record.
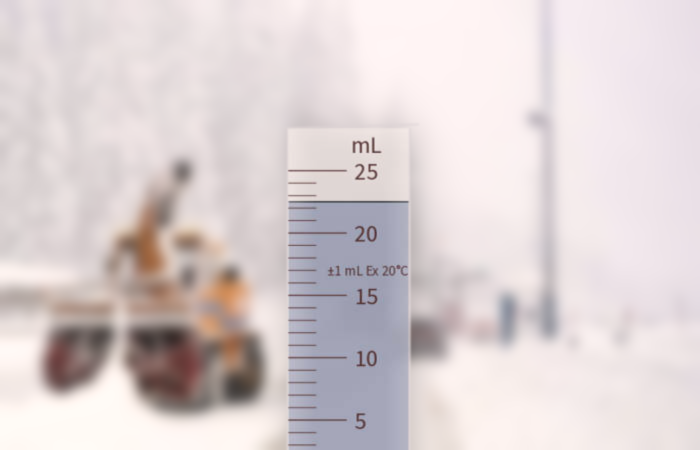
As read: **22.5** mL
